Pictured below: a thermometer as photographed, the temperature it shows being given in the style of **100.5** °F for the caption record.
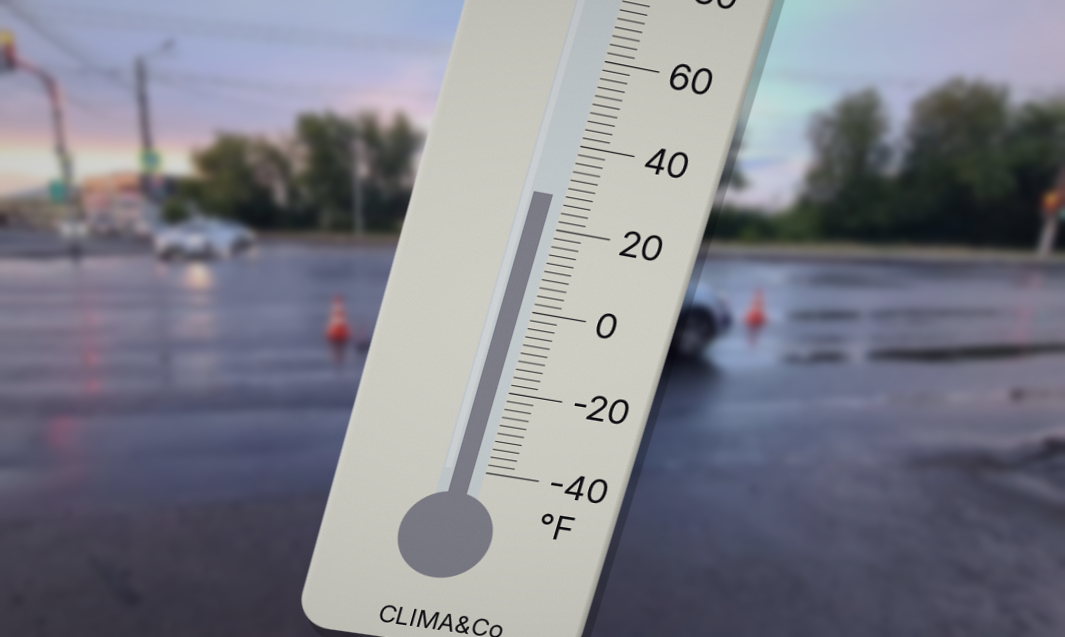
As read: **28** °F
